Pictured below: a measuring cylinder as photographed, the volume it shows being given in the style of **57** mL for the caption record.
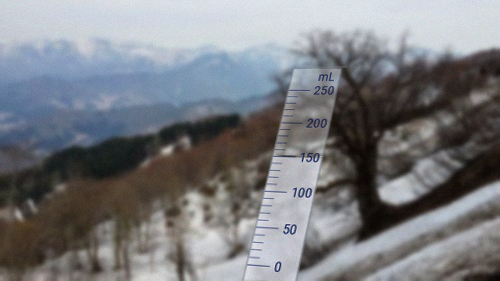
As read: **150** mL
